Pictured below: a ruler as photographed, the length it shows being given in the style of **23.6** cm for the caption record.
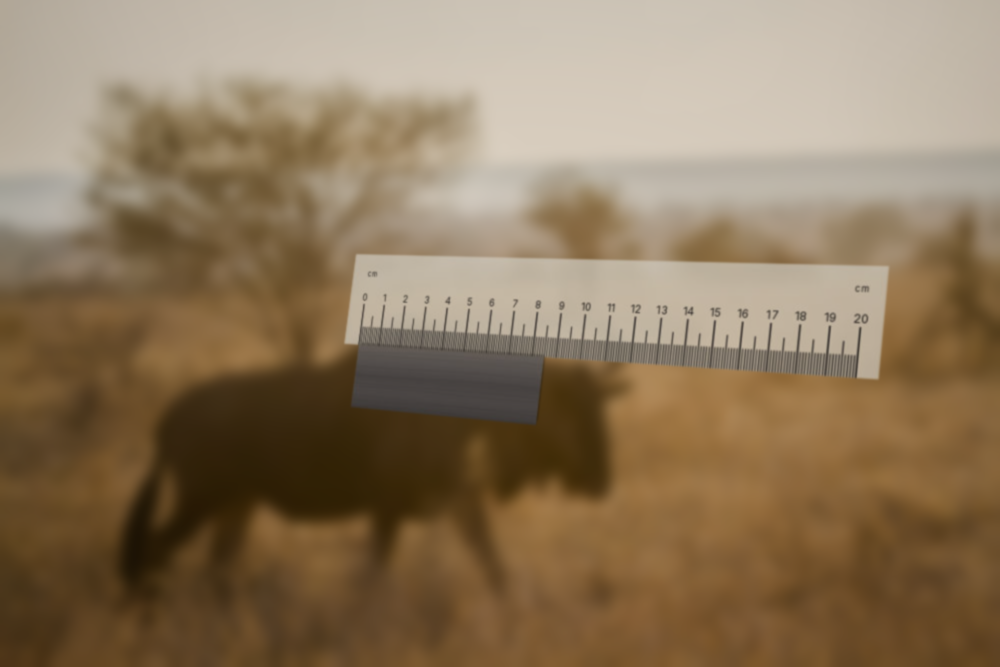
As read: **8.5** cm
